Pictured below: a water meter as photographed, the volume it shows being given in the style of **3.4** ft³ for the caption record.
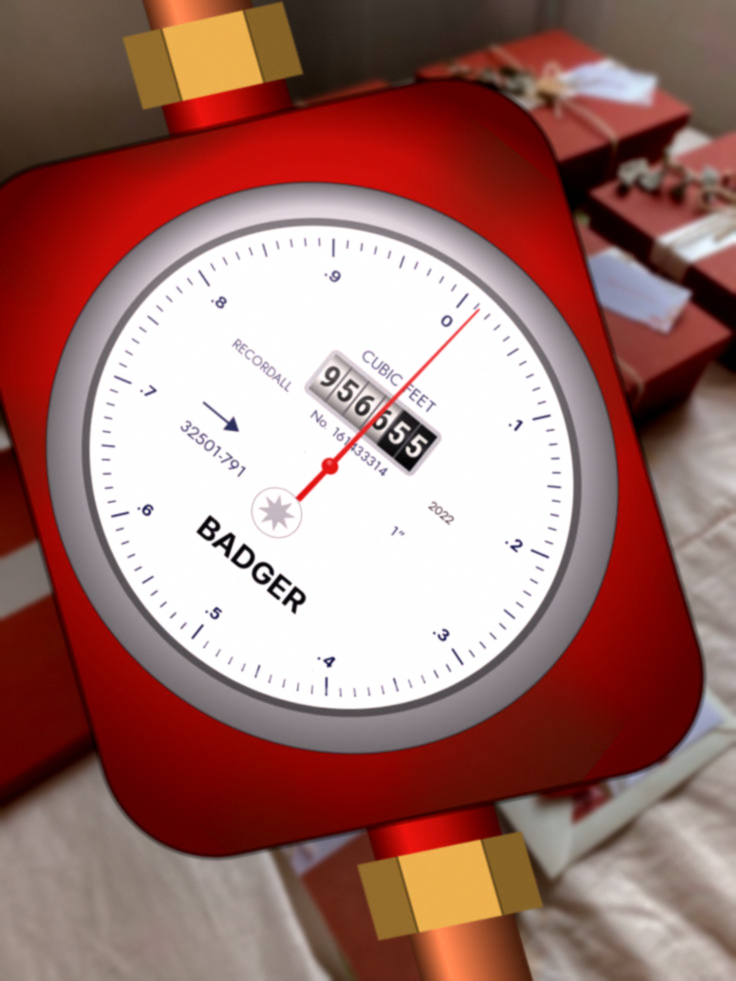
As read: **956655.01** ft³
